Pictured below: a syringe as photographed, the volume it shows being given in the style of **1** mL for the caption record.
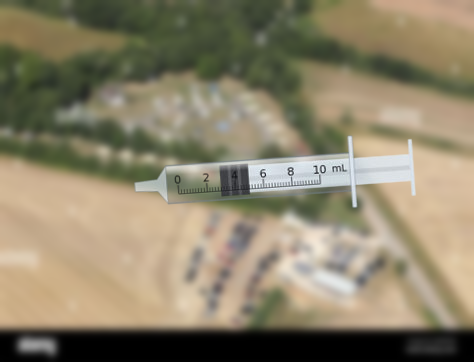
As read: **3** mL
